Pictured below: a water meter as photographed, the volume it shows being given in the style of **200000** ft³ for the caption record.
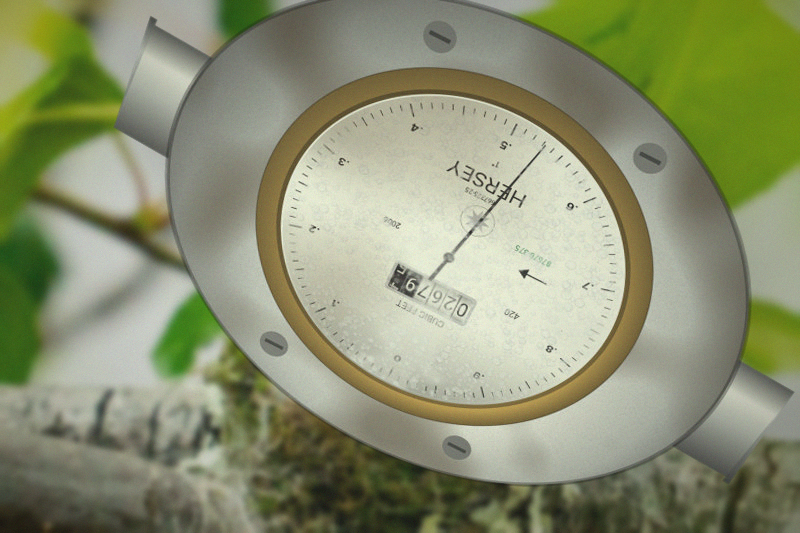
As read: **26794.53** ft³
